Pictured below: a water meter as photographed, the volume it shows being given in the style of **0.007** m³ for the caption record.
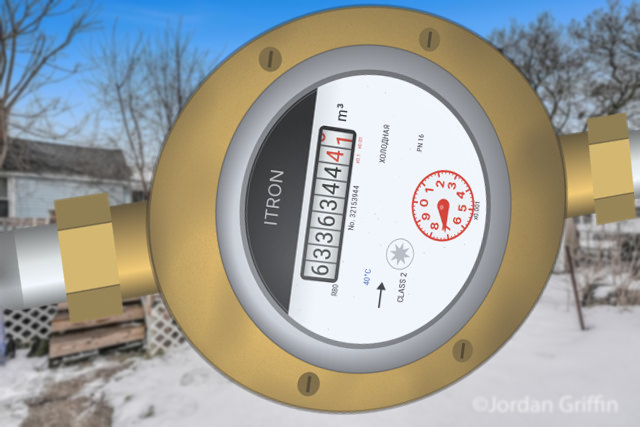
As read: **6336344.407** m³
